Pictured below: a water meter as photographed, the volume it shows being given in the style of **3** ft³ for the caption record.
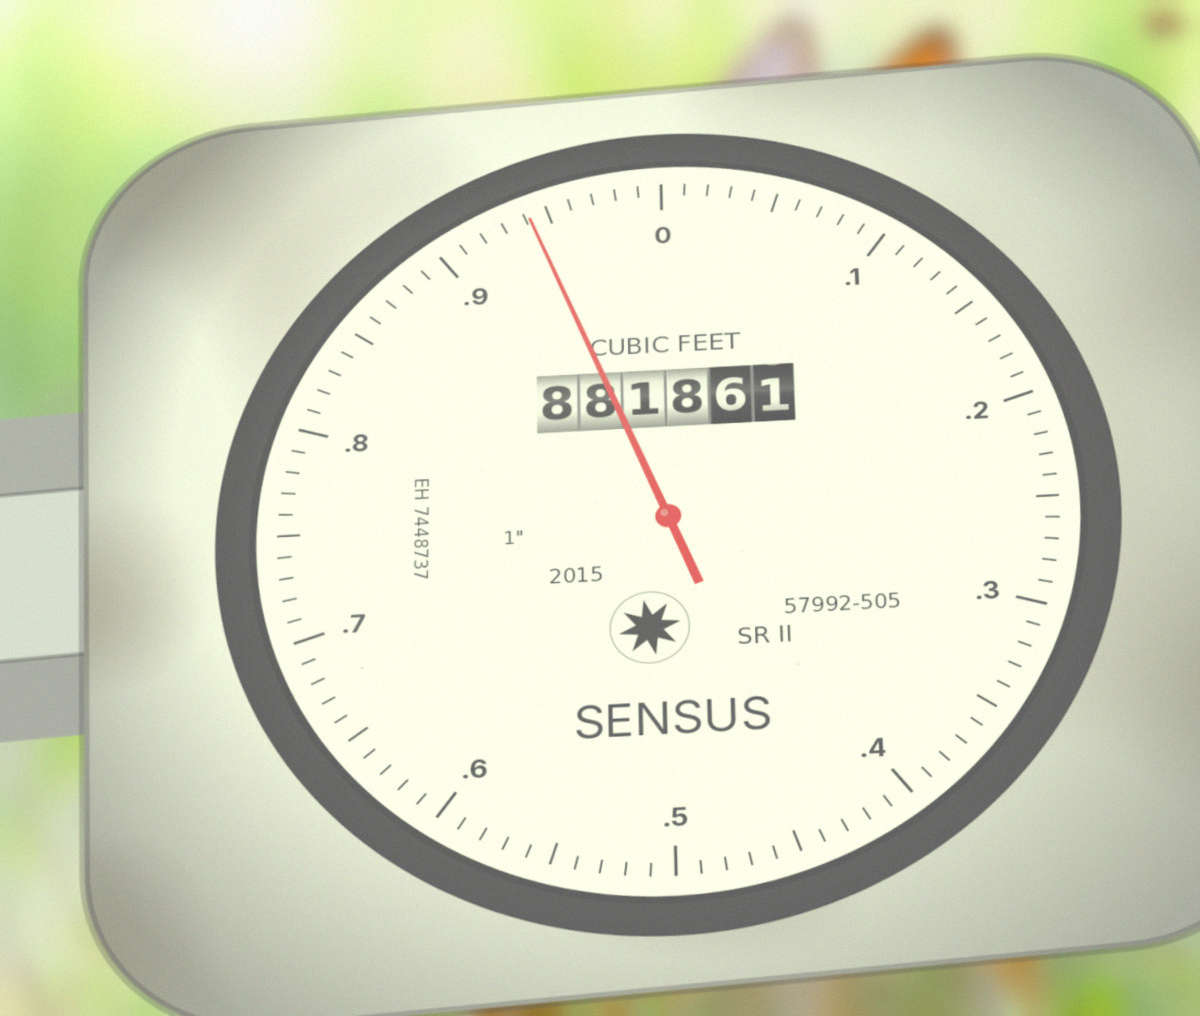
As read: **881860.94** ft³
